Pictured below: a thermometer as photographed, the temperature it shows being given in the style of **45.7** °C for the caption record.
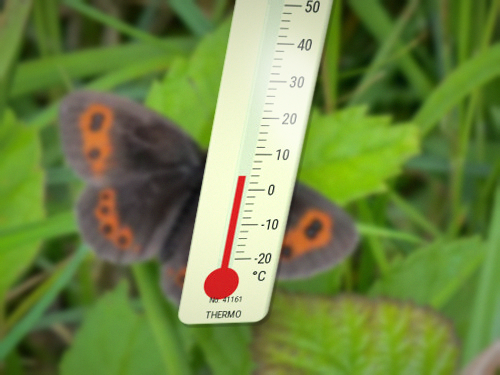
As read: **4** °C
